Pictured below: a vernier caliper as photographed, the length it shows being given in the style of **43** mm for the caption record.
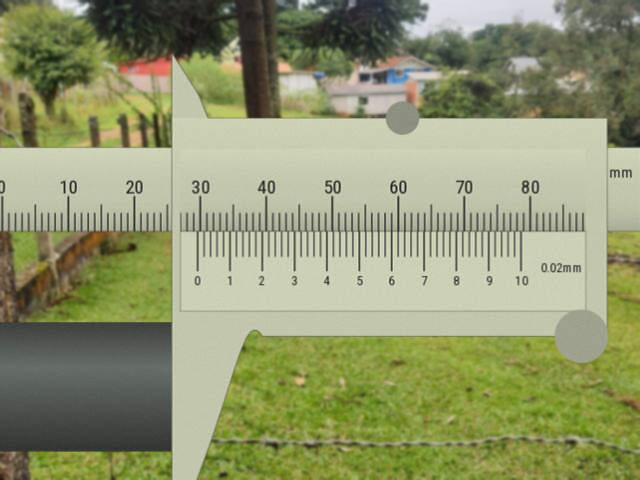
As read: **29.6** mm
